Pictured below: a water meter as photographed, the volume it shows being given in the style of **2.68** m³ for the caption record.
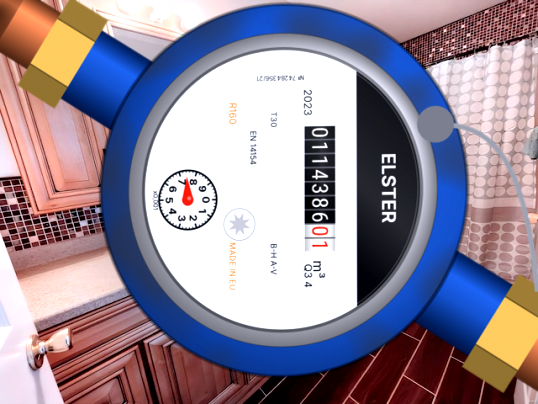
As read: **114386.017** m³
